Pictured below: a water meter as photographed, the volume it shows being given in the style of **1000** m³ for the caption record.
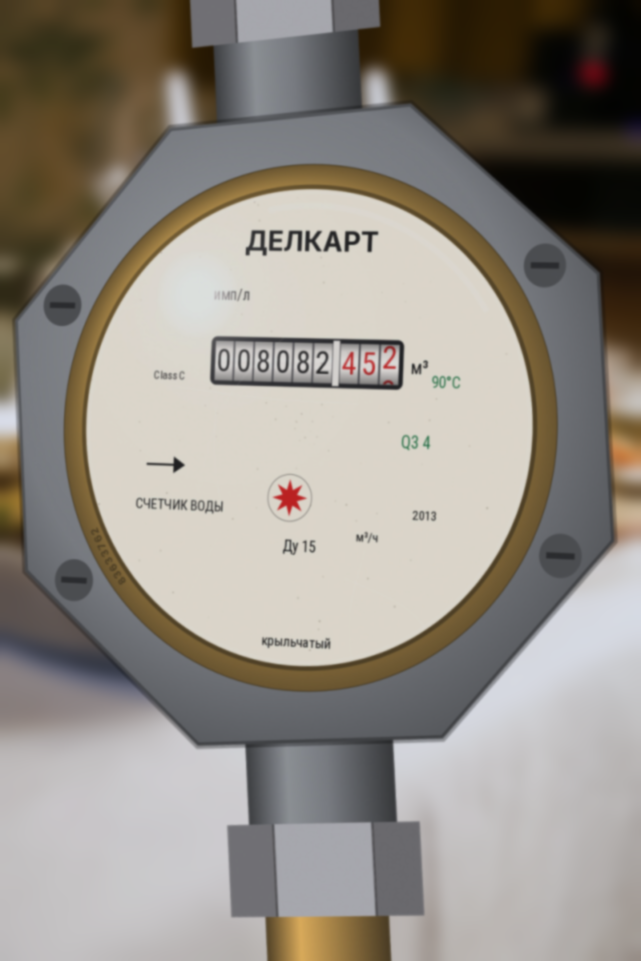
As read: **8082.452** m³
